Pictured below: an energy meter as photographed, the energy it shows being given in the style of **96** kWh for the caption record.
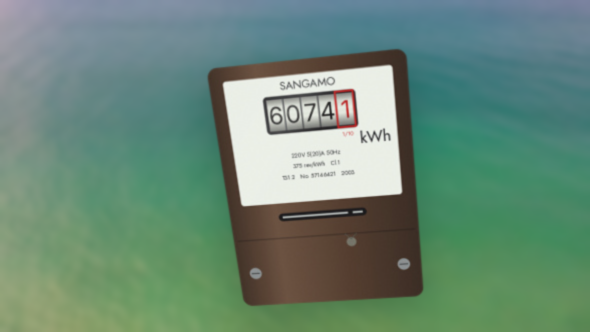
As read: **6074.1** kWh
